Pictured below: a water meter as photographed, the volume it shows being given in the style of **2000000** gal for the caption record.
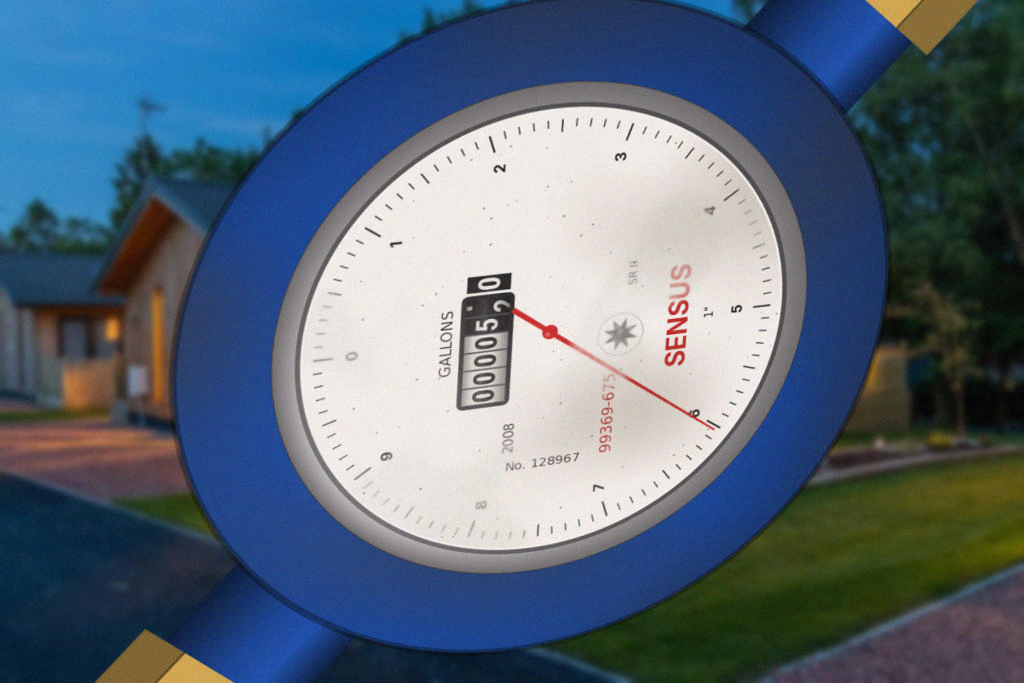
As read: **516.0** gal
